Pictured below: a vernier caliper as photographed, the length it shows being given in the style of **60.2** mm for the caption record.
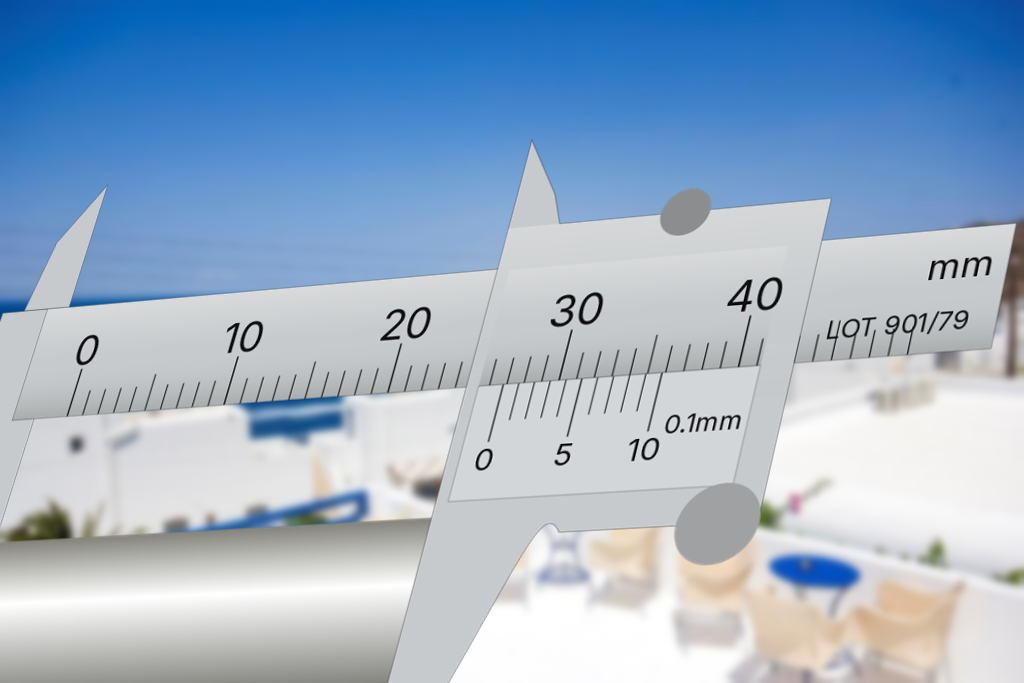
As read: **26.8** mm
